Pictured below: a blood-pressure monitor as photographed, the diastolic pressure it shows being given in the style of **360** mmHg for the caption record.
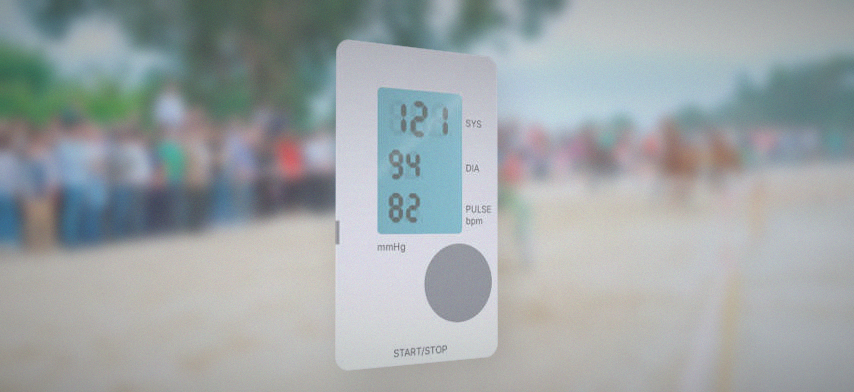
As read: **94** mmHg
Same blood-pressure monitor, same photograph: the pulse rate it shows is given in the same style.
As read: **82** bpm
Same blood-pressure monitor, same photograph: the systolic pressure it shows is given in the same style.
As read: **121** mmHg
